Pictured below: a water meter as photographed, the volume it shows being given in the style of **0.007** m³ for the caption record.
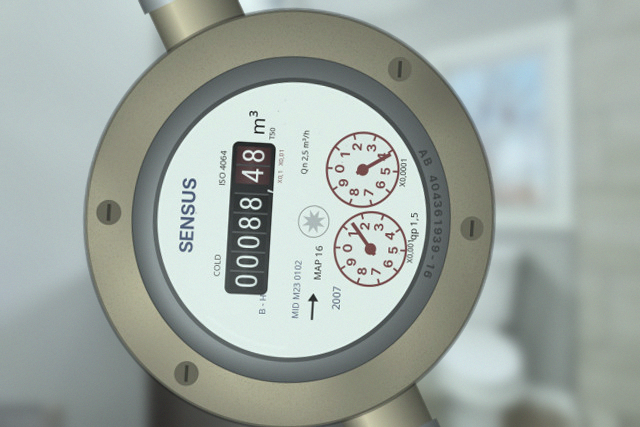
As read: **88.4814** m³
